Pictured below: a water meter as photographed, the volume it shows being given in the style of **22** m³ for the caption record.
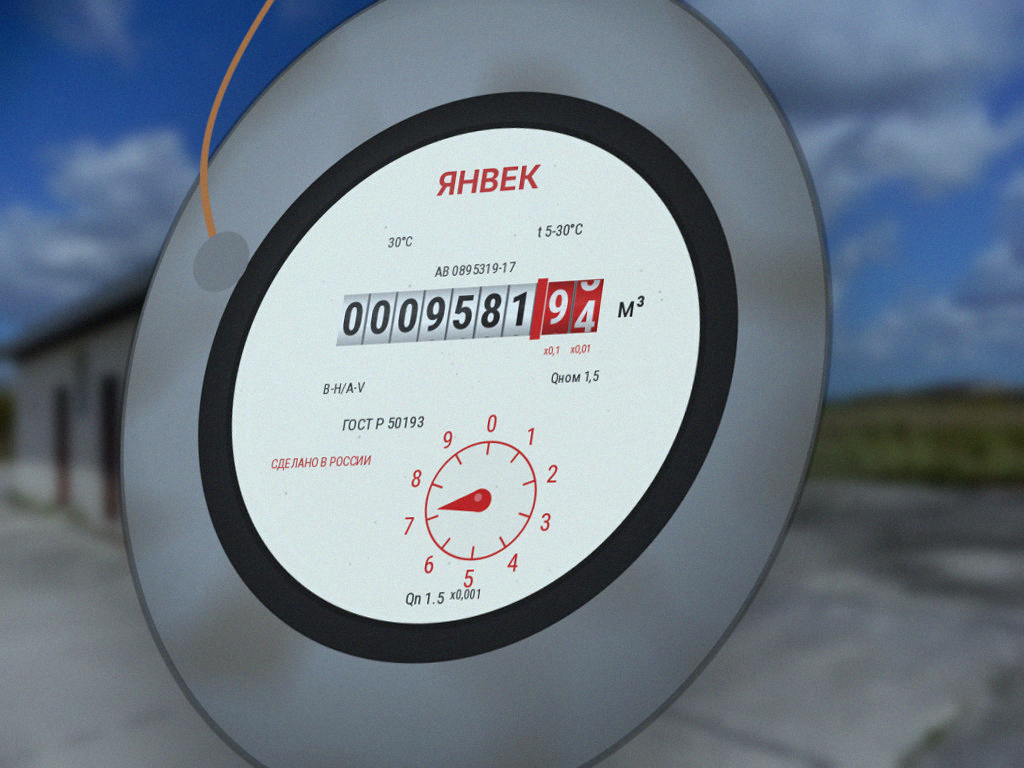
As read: **9581.937** m³
